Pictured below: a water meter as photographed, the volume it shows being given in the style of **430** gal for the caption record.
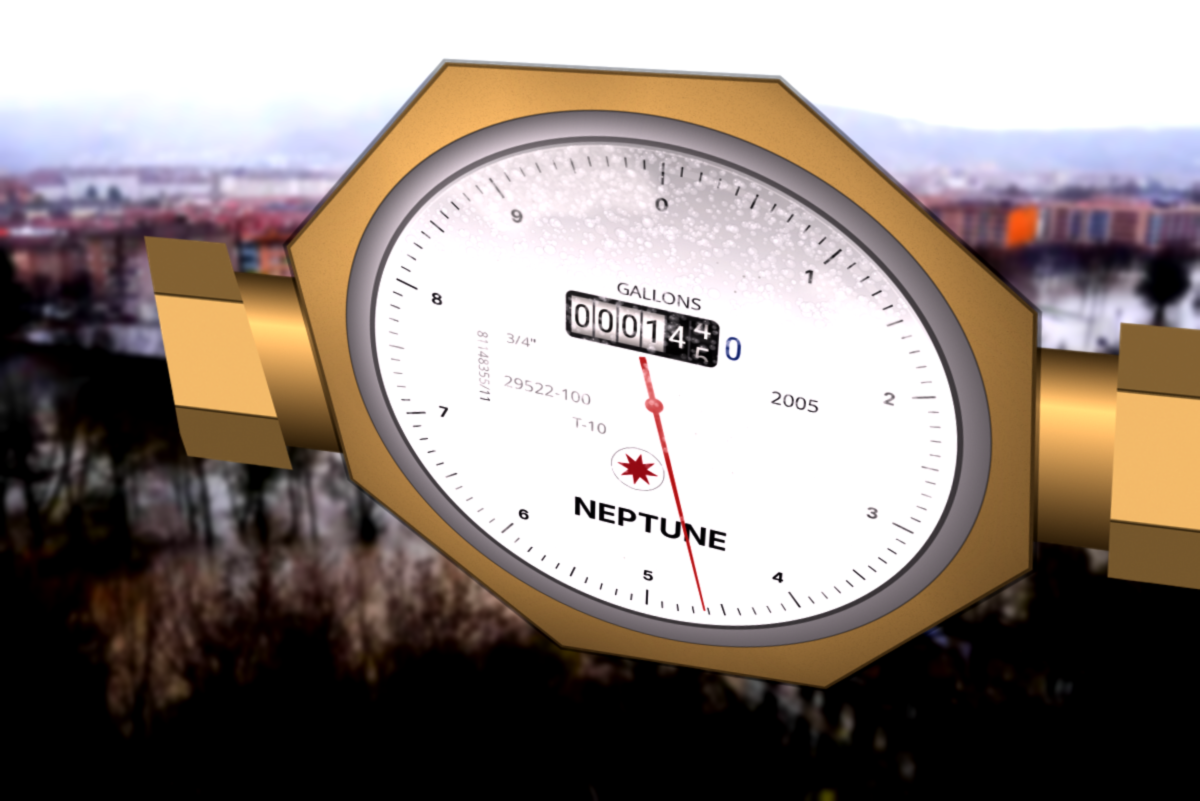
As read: **1444.6** gal
